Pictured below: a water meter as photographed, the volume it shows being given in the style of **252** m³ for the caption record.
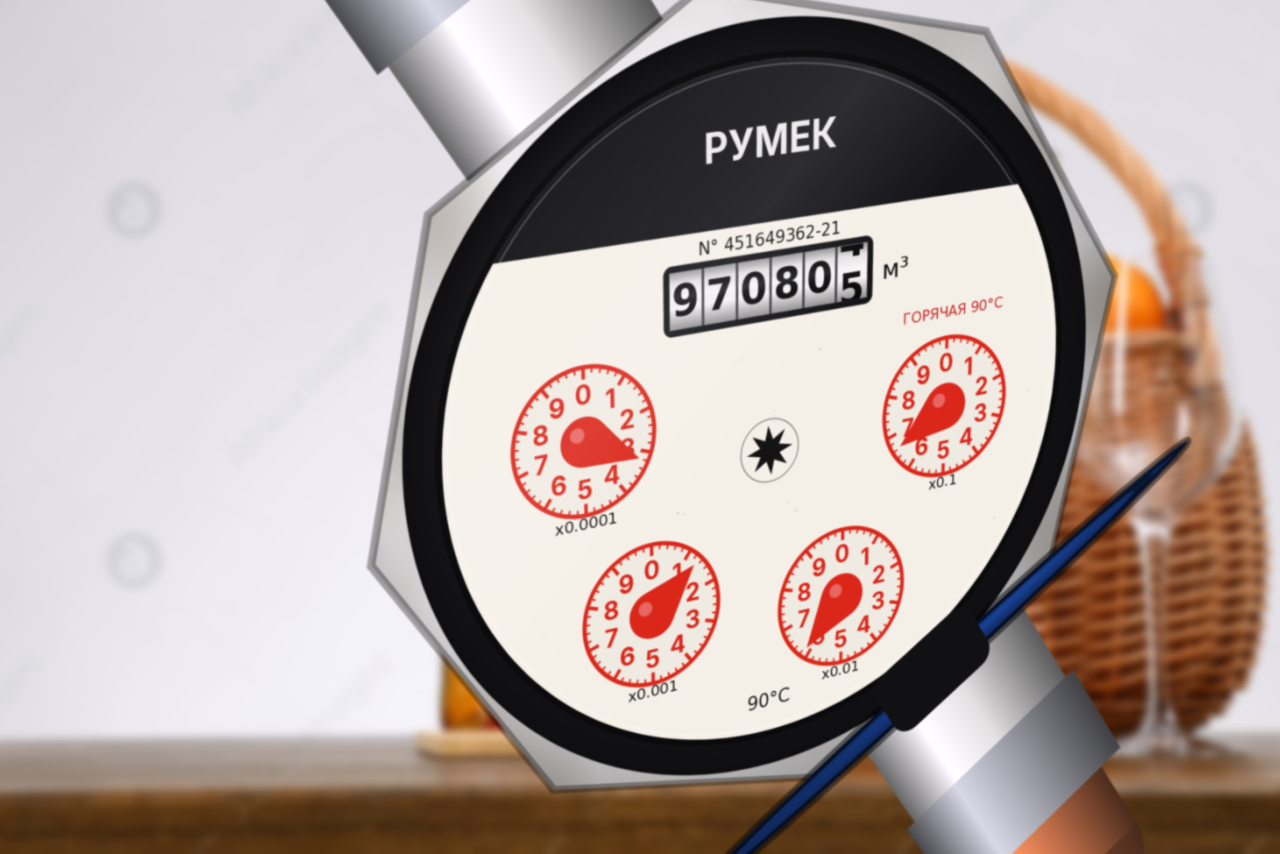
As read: **970804.6613** m³
